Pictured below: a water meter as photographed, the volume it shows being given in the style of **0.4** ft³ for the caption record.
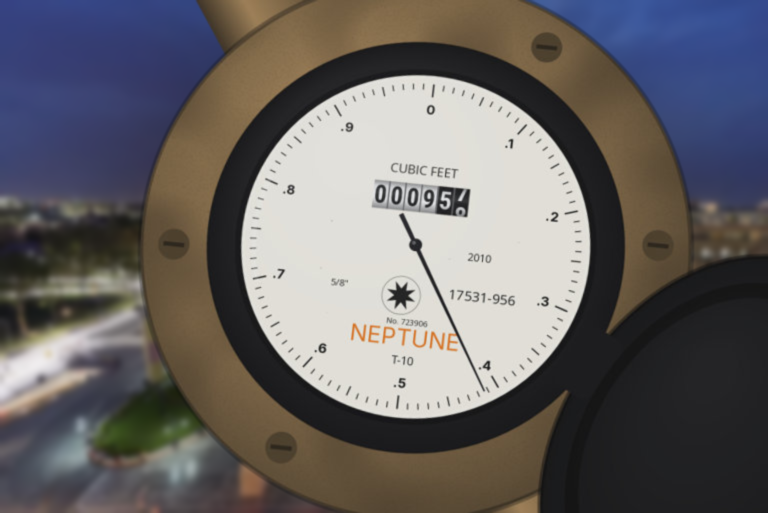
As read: **957.41** ft³
